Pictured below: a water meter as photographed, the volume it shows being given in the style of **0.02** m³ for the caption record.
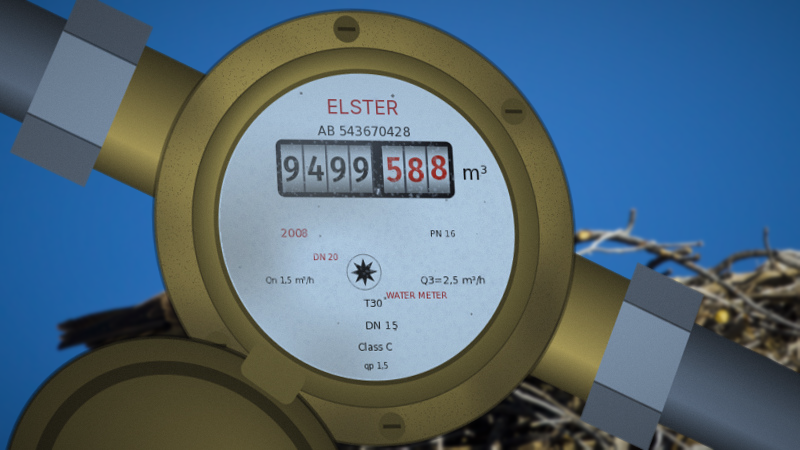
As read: **9499.588** m³
